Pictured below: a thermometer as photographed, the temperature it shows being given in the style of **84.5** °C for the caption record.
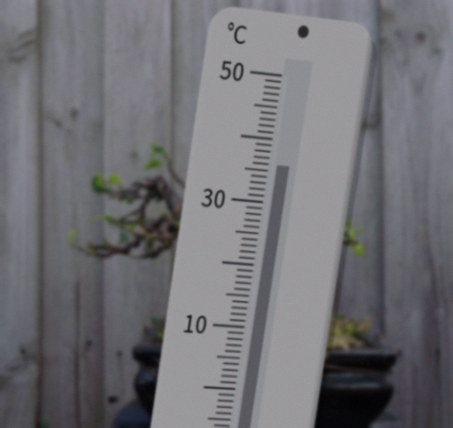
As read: **36** °C
